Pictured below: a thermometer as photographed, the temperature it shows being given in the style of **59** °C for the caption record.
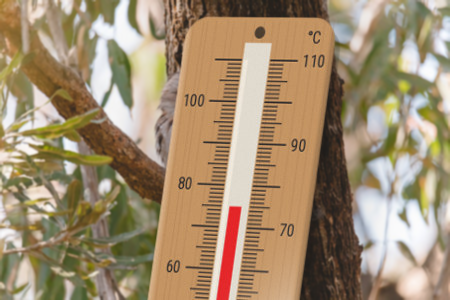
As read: **75** °C
